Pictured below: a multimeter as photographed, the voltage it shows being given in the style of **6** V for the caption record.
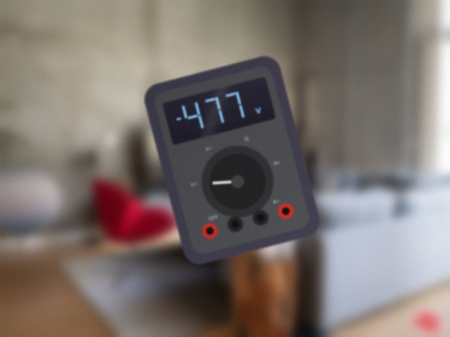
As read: **-477** V
